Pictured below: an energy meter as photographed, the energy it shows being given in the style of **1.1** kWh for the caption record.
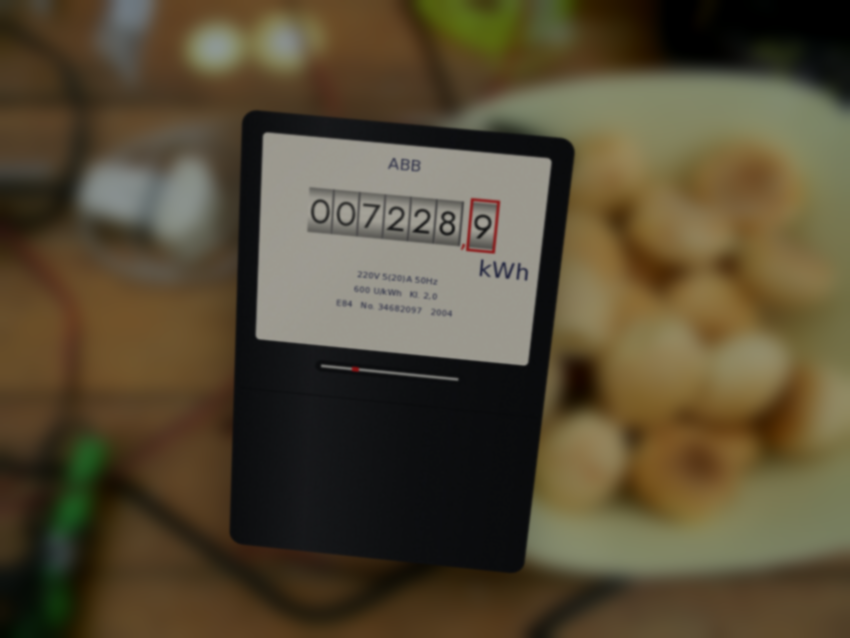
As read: **7228.9** kWh
